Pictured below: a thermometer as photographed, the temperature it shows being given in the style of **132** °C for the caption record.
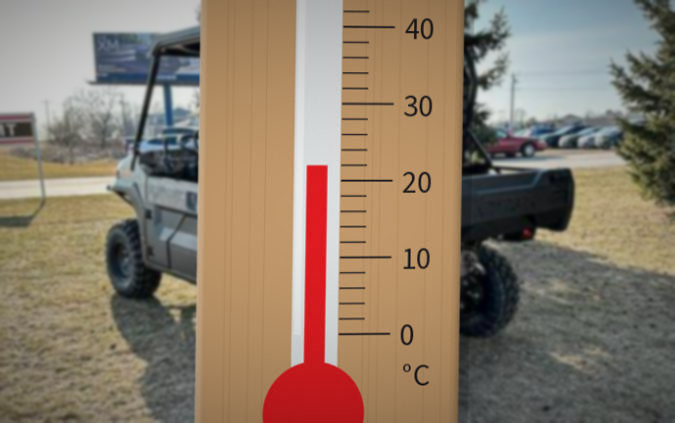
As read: **22** °C
